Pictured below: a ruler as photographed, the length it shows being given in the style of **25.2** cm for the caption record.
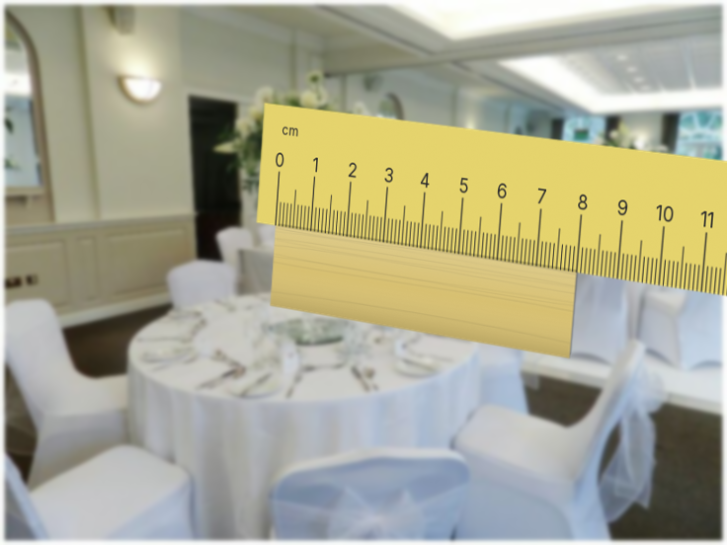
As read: **8** cm
